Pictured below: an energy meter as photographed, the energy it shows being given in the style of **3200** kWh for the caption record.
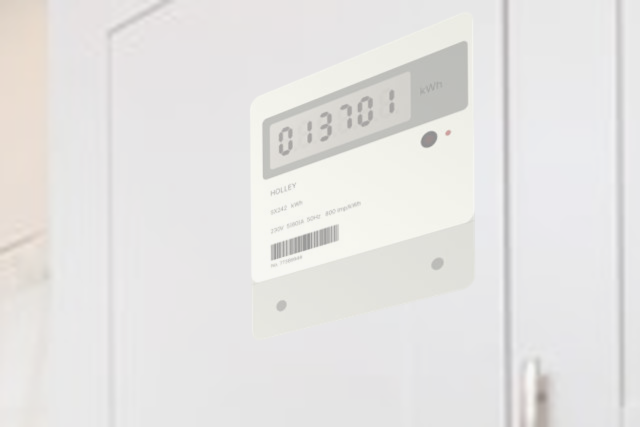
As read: **13701** kWh
